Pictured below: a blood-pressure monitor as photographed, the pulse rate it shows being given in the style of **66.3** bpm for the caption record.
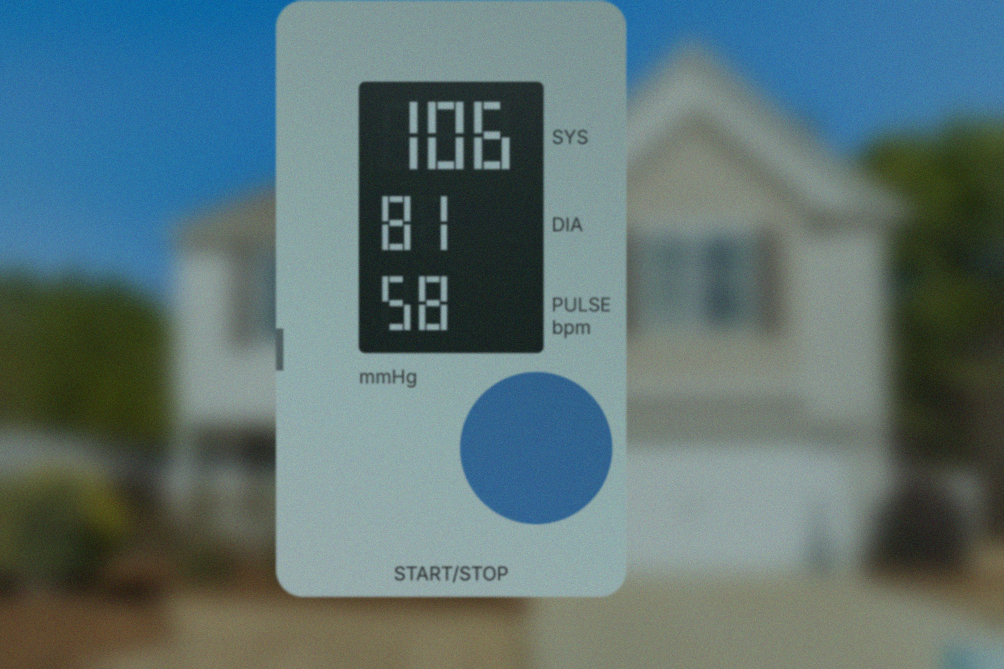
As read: **58** bpm
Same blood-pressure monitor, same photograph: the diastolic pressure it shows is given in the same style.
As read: **81** mmHg
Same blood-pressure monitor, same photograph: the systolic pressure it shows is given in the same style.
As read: **106** mmHg
